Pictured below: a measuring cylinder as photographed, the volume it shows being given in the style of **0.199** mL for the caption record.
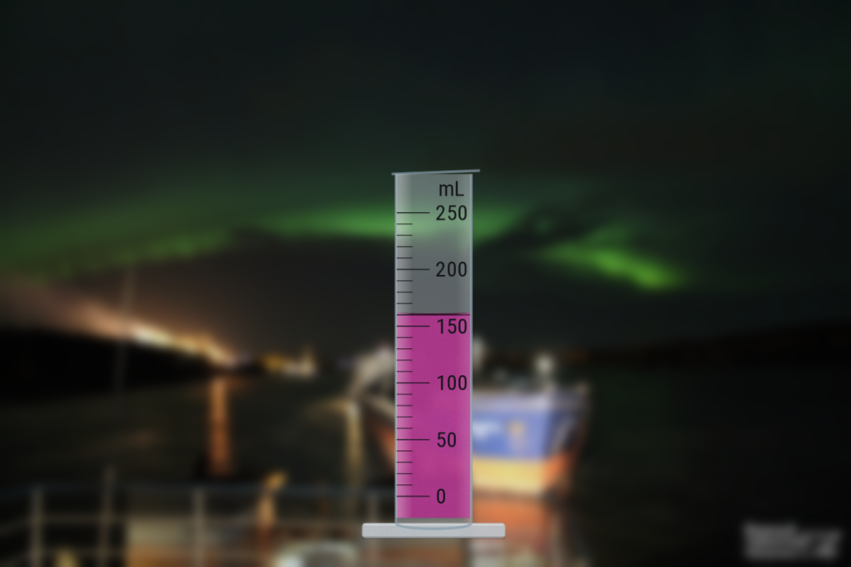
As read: **160** mL
